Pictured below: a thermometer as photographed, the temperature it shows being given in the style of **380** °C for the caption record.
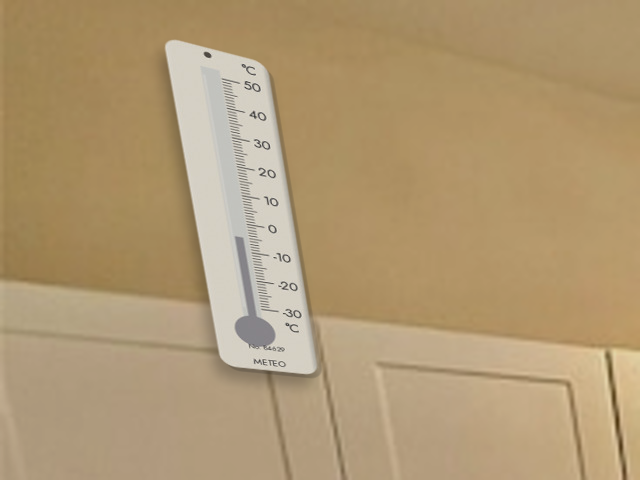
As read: **-5** °C
